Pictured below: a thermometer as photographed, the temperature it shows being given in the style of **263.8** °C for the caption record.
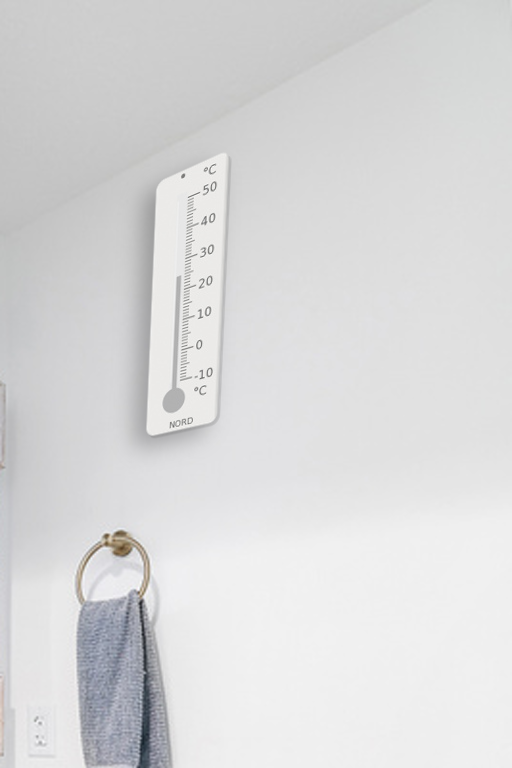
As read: **25** °C
